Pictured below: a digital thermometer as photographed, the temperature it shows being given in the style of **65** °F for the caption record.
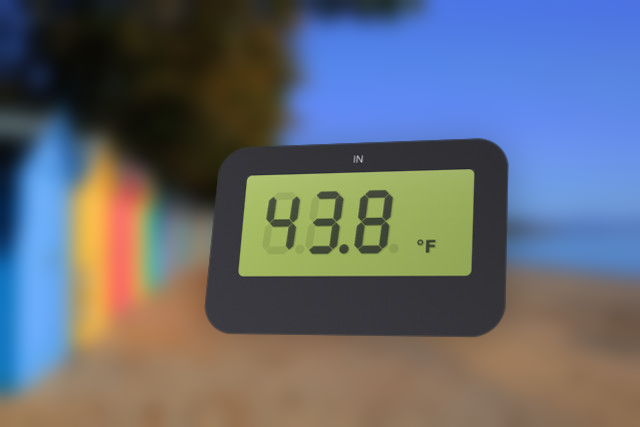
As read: **43.8** °F
